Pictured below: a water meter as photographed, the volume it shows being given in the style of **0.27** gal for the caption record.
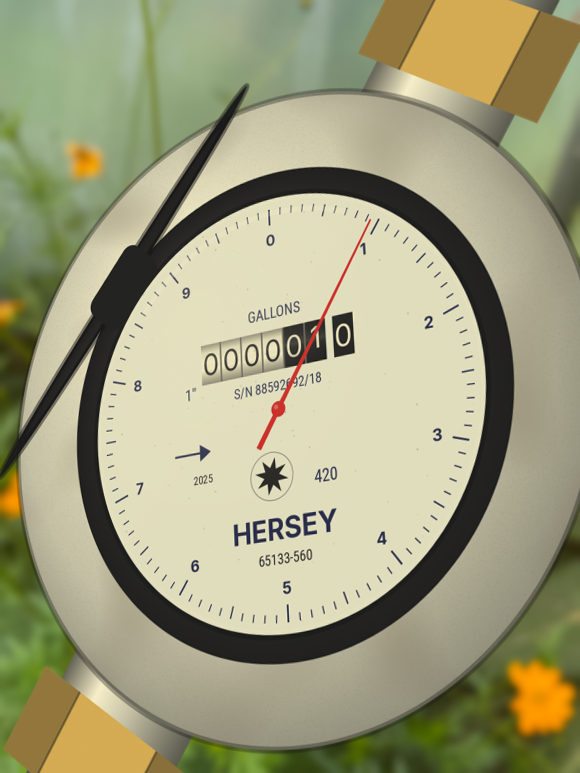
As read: **10.9** gal
